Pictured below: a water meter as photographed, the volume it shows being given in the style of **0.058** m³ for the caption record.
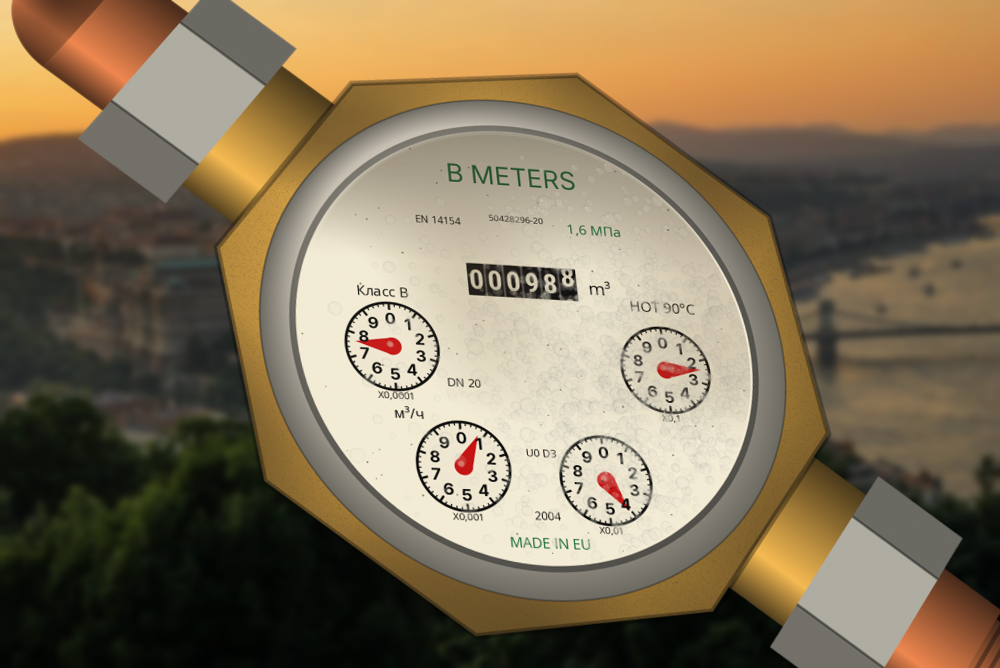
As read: **988.2407** m³
